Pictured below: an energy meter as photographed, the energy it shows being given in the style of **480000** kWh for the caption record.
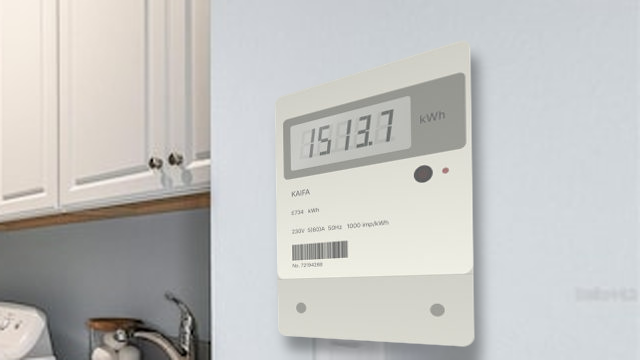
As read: **1513.7** kWh
